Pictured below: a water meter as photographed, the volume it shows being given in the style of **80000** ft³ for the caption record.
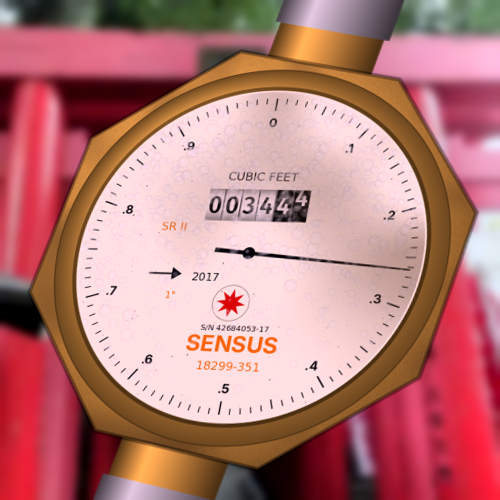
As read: **3444.26** ft³
